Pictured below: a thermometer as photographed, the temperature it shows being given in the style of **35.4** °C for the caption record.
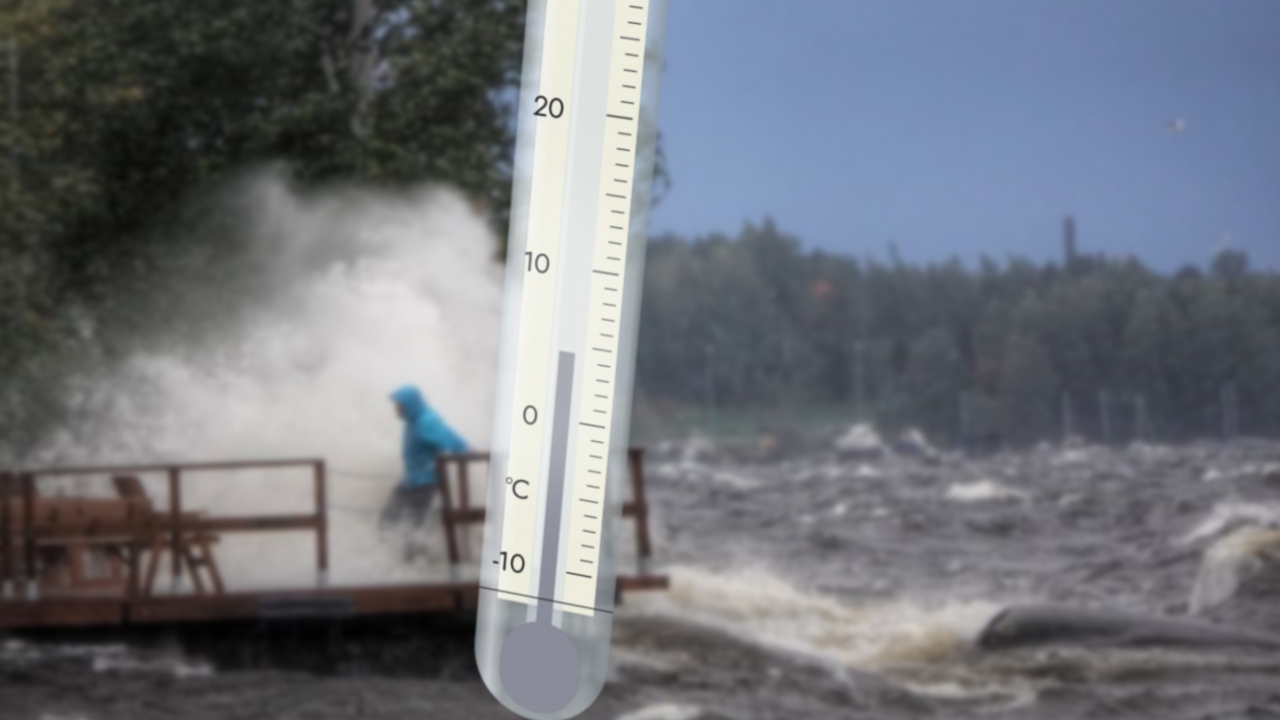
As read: **4.5** °C
